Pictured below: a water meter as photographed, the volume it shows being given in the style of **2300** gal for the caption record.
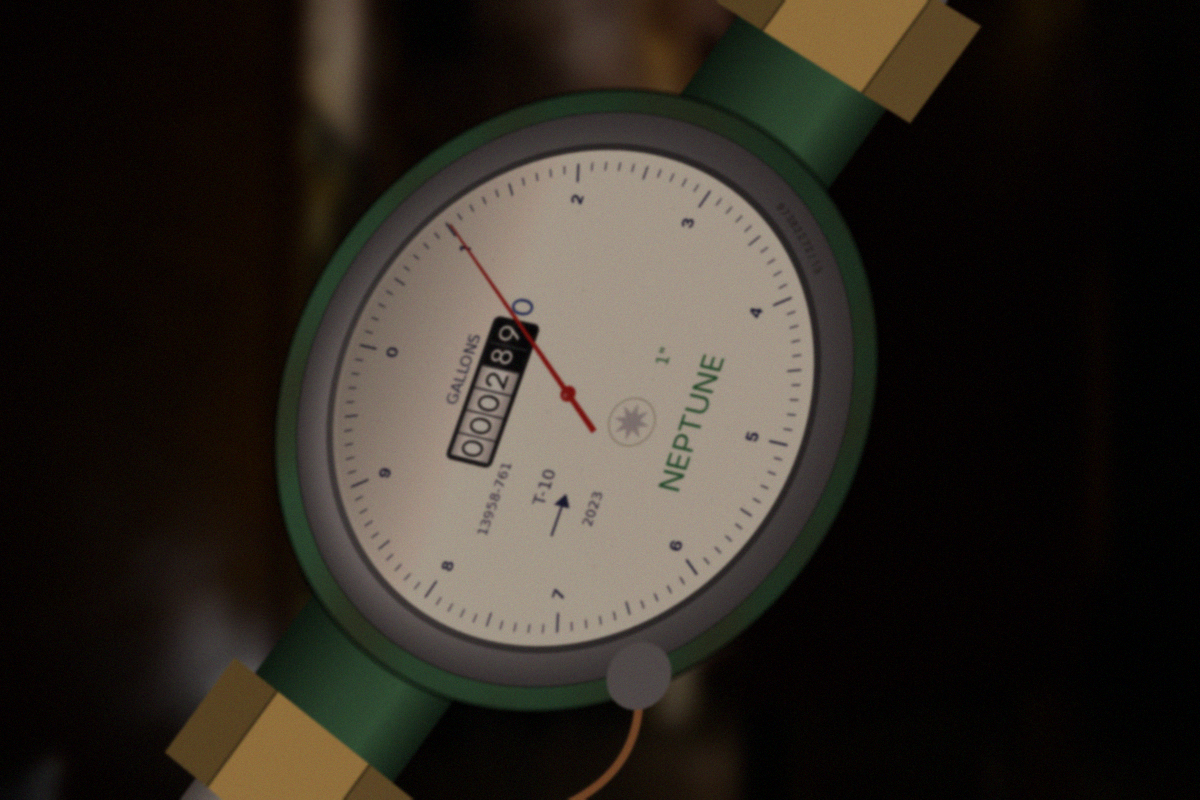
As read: **2891.0** gal
